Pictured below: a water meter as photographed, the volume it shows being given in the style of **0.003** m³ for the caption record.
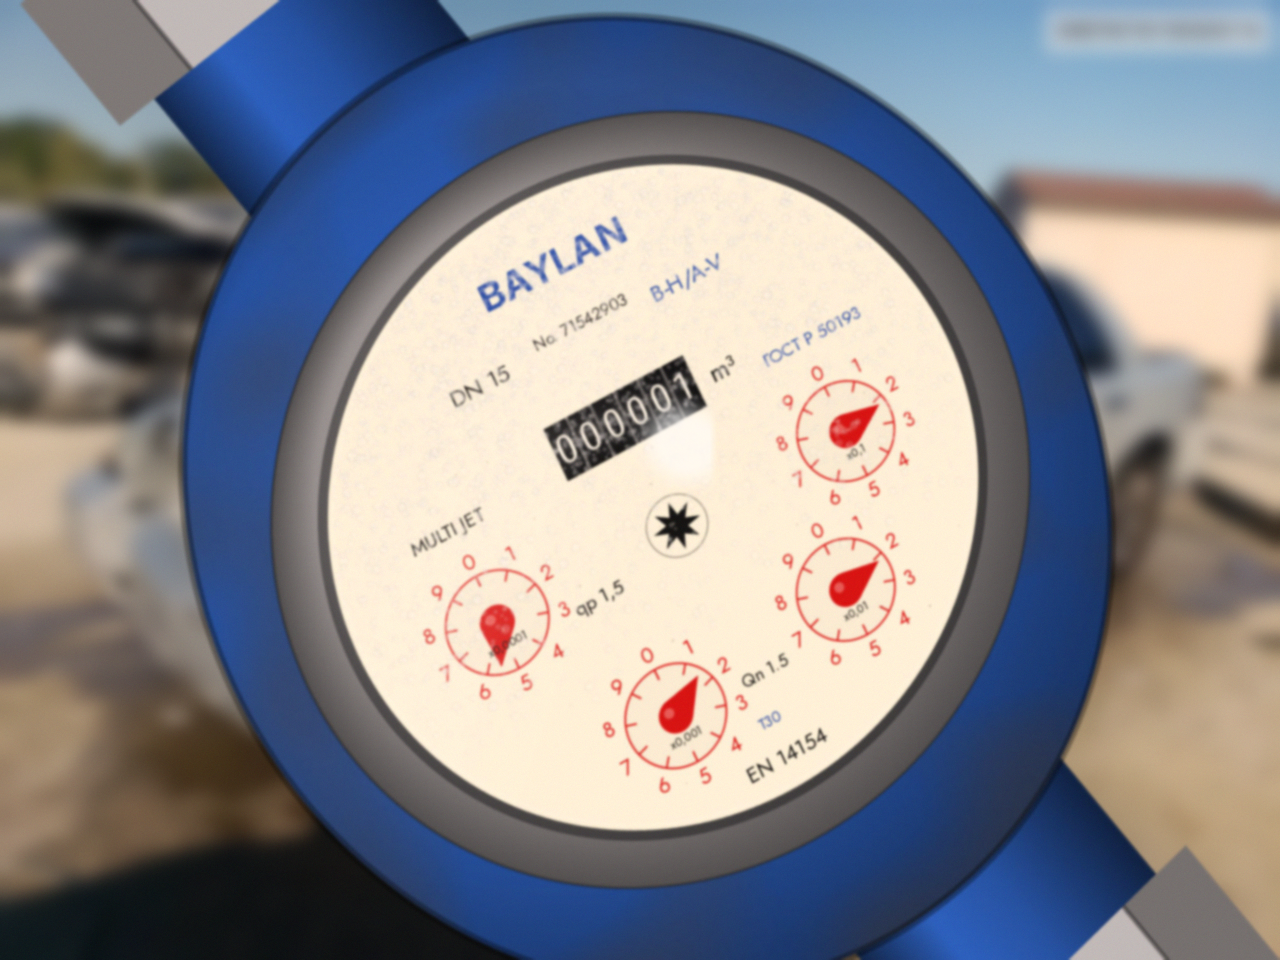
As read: **1.2215** m³
